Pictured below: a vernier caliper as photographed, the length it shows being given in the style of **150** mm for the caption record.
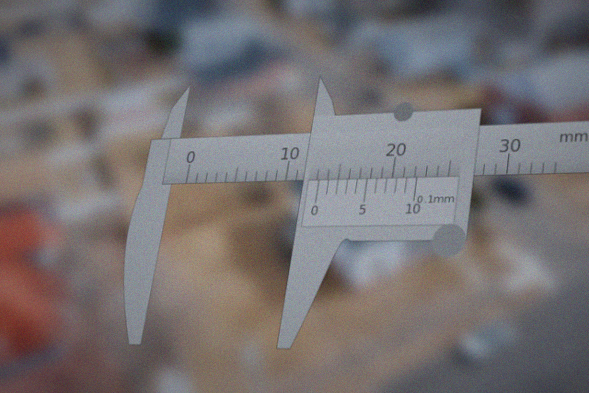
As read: **13.2** mm
